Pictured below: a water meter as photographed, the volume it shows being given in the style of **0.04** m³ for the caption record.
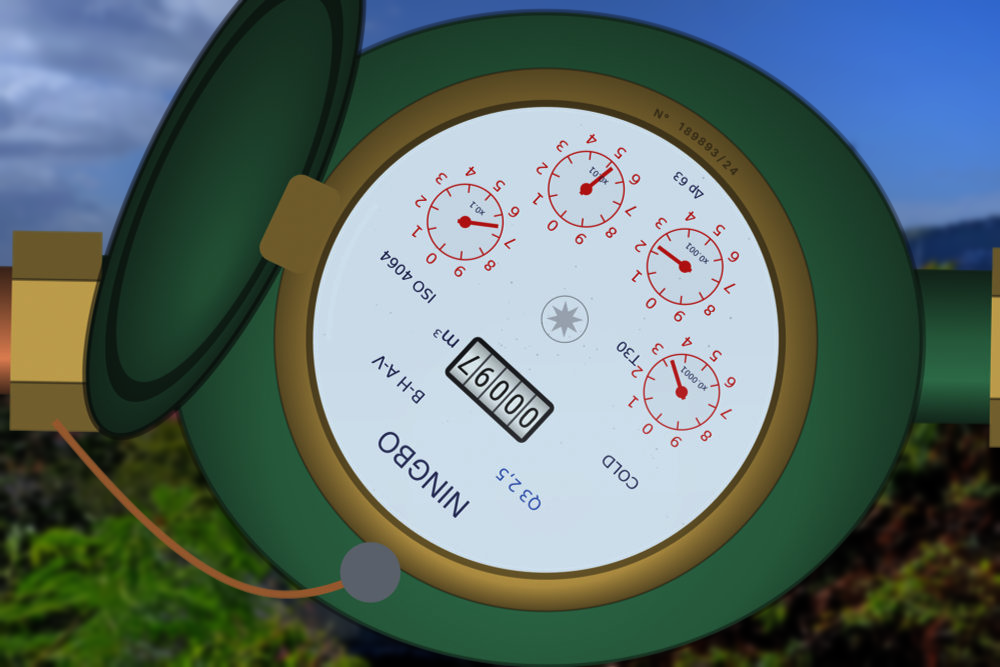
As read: **97.6523** m³
